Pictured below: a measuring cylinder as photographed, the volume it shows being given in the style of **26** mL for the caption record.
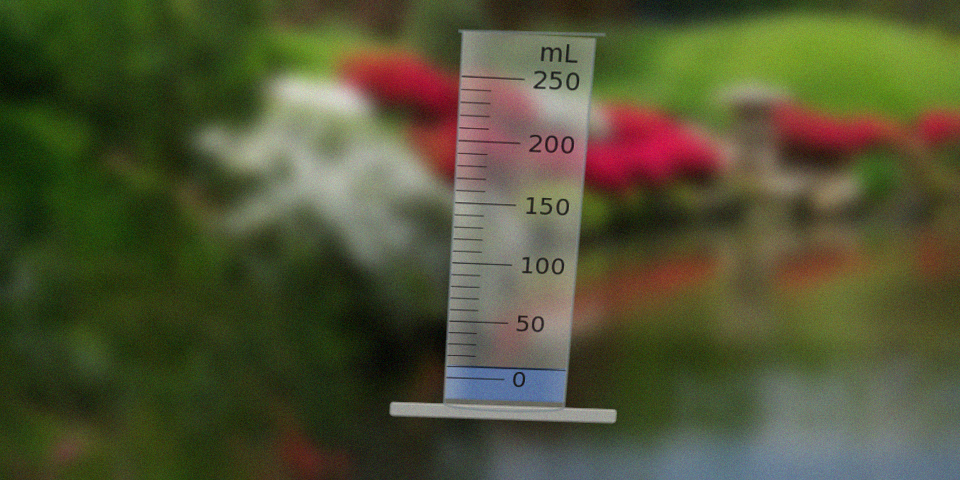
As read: **10** mL
